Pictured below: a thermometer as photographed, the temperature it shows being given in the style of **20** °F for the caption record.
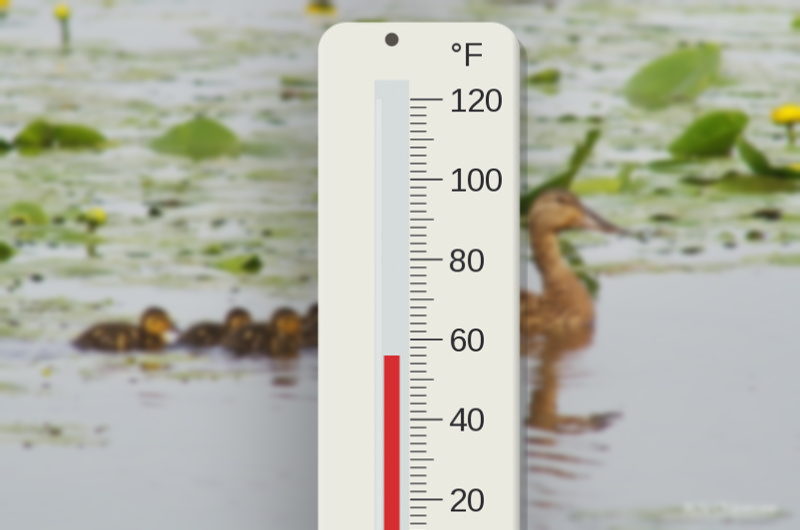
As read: **56** °F
